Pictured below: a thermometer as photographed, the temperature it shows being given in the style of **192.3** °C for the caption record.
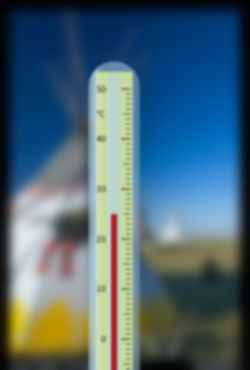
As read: **25** °C
